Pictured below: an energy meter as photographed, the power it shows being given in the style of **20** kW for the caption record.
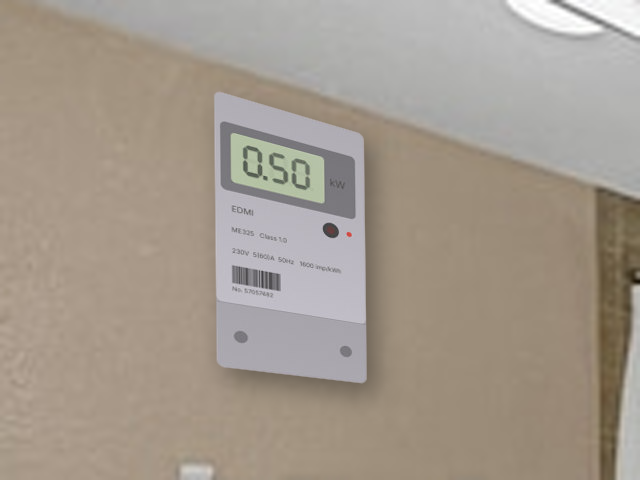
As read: **0.50** kW
